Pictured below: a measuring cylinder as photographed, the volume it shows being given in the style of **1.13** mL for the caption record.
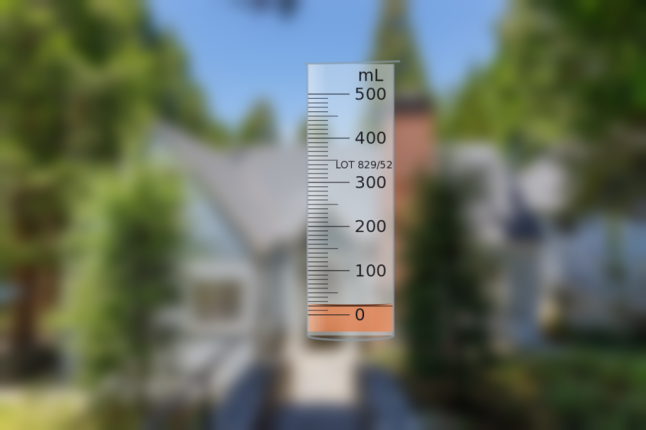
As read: **20** mL
